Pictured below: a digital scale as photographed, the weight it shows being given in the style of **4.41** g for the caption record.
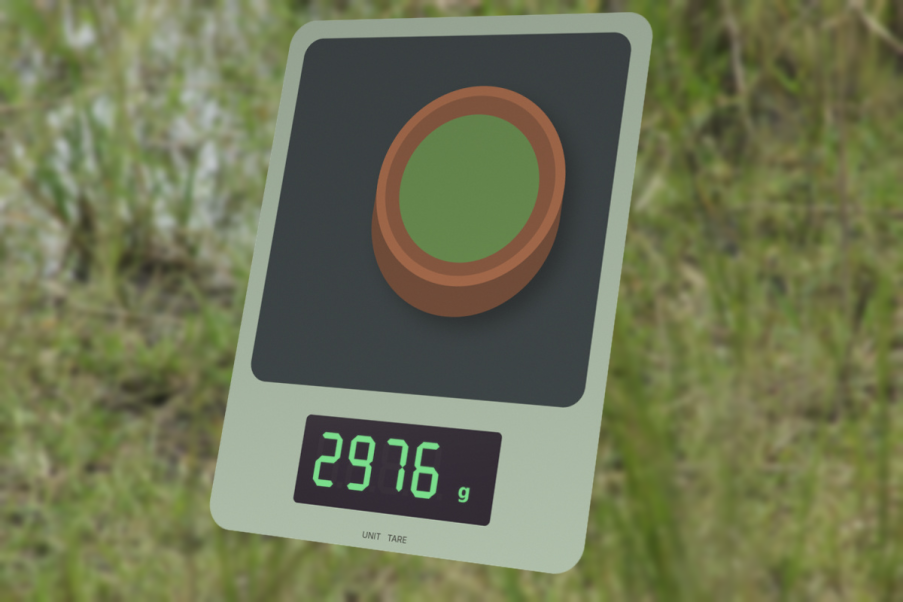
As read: **2976** g
